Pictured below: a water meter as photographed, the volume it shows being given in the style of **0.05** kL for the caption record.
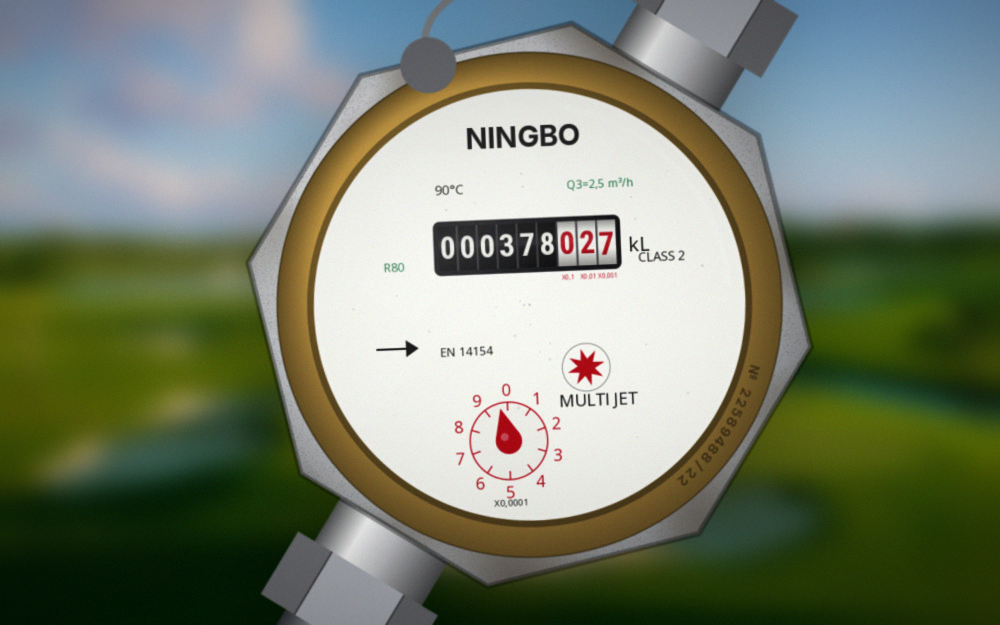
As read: **378.0269** kL
